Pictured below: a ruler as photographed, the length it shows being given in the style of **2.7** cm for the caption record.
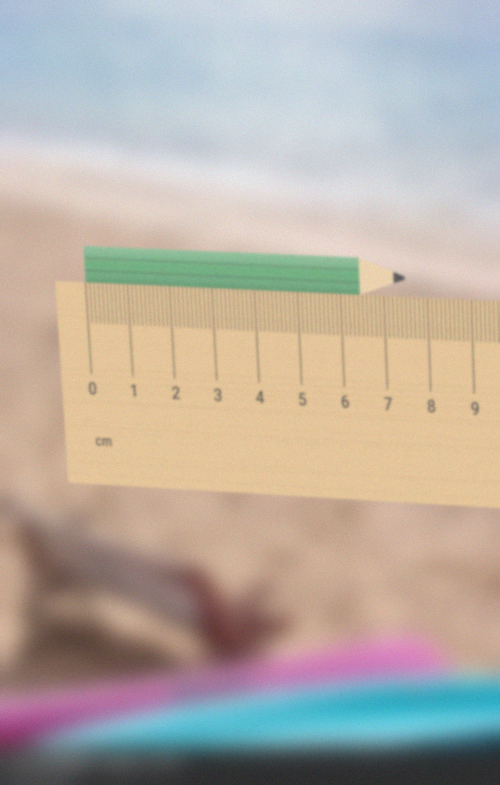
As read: **7.5** cm
